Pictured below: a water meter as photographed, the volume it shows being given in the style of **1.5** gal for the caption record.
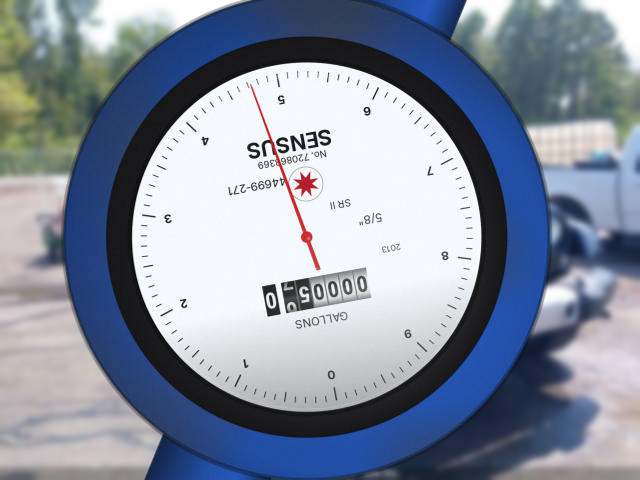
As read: **564.7** gal
